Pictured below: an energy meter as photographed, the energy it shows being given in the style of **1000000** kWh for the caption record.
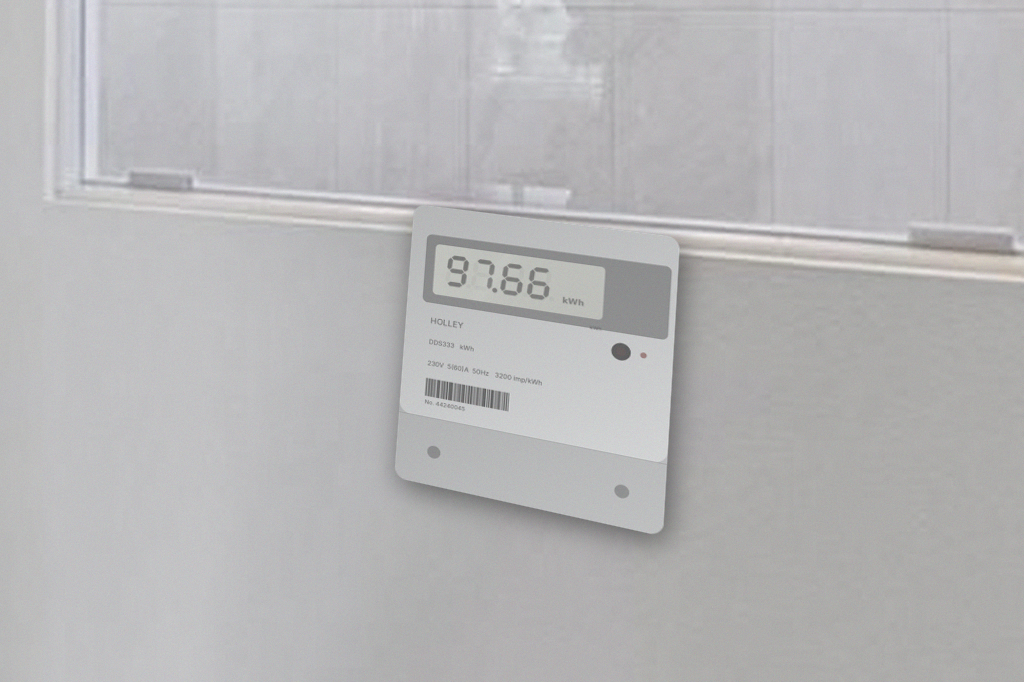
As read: **97.66** kWh
